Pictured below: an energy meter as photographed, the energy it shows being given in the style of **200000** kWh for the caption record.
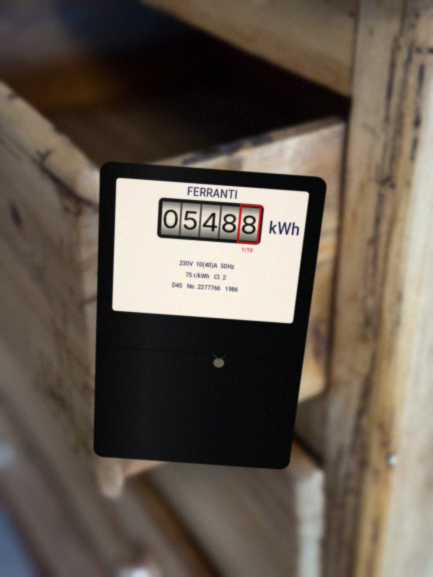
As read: **548.8** kWh
